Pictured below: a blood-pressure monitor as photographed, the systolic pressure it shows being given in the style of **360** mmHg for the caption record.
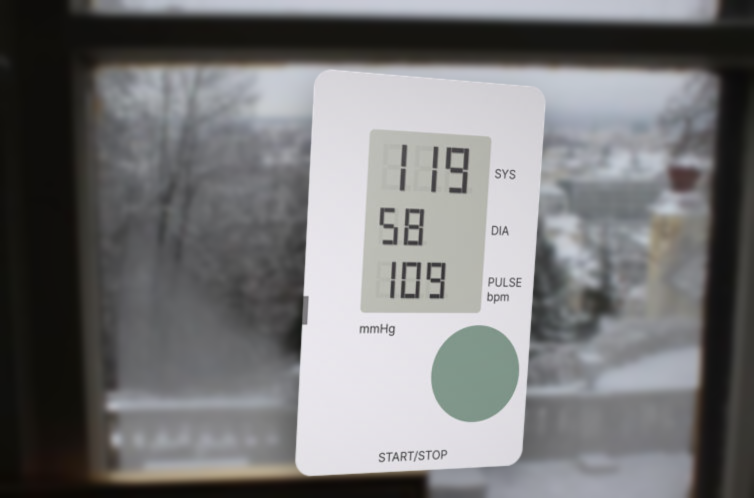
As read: **119** mmHg
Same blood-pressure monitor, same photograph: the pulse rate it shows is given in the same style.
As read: **109** bpm
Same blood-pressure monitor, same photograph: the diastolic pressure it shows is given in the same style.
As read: **58** mmHg
